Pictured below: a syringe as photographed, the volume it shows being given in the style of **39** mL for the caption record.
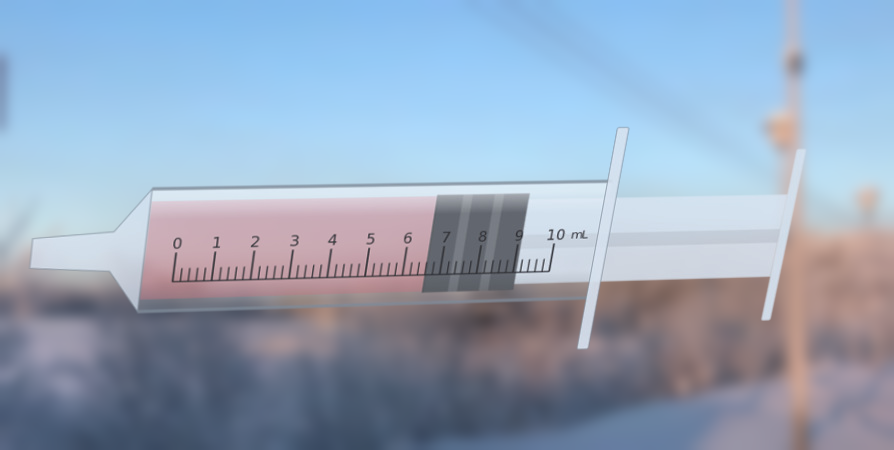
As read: **6.6** mL
